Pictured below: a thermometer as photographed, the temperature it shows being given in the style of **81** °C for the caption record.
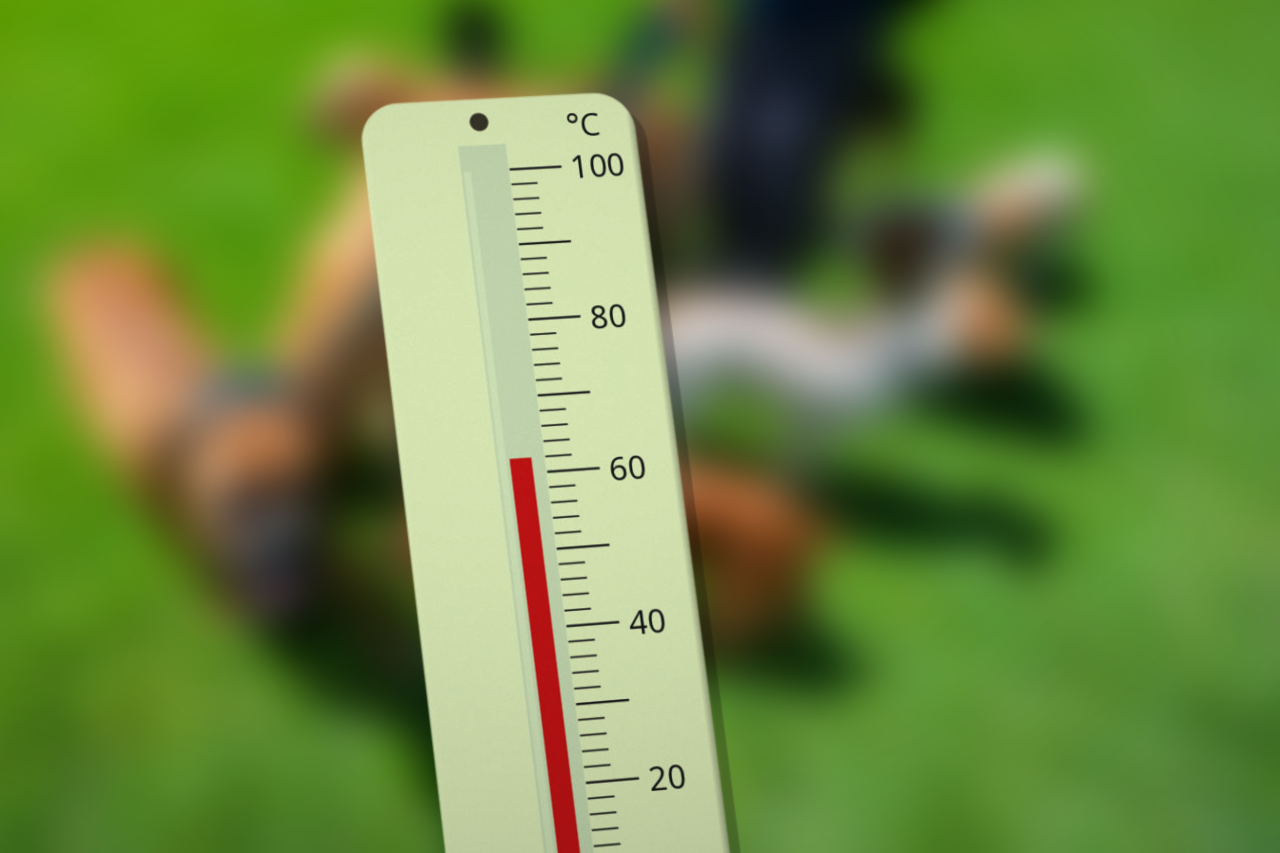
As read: **62** °C
